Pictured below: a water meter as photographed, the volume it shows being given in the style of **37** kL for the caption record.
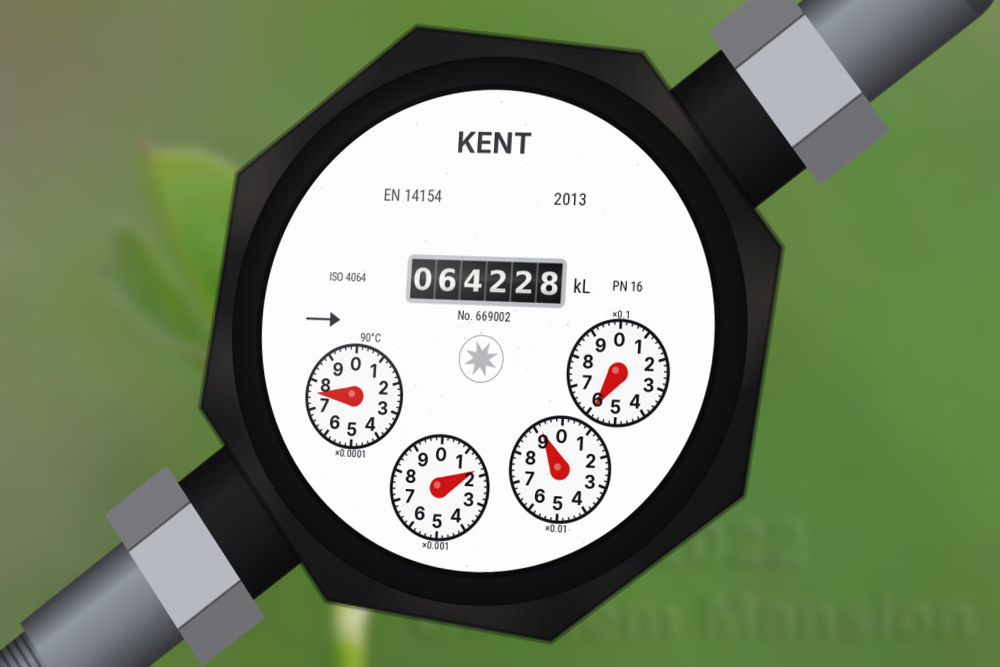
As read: **64228.5917** kL
